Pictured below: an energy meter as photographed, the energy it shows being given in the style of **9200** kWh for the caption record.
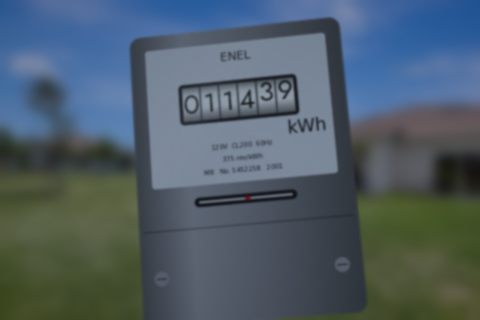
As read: **11439** kWh
